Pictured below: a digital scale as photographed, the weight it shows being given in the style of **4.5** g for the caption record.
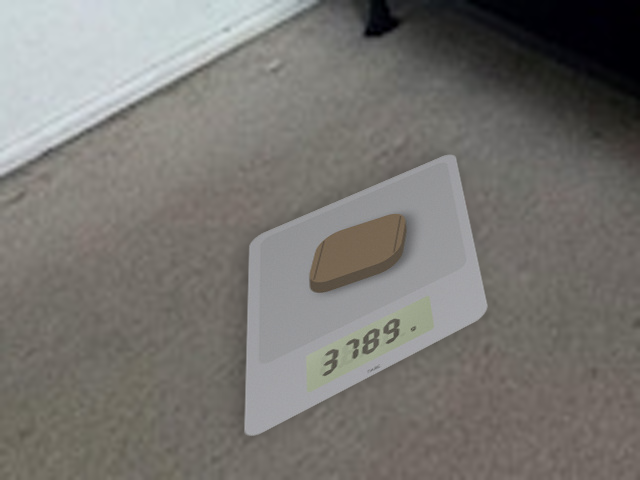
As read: **3789** g
